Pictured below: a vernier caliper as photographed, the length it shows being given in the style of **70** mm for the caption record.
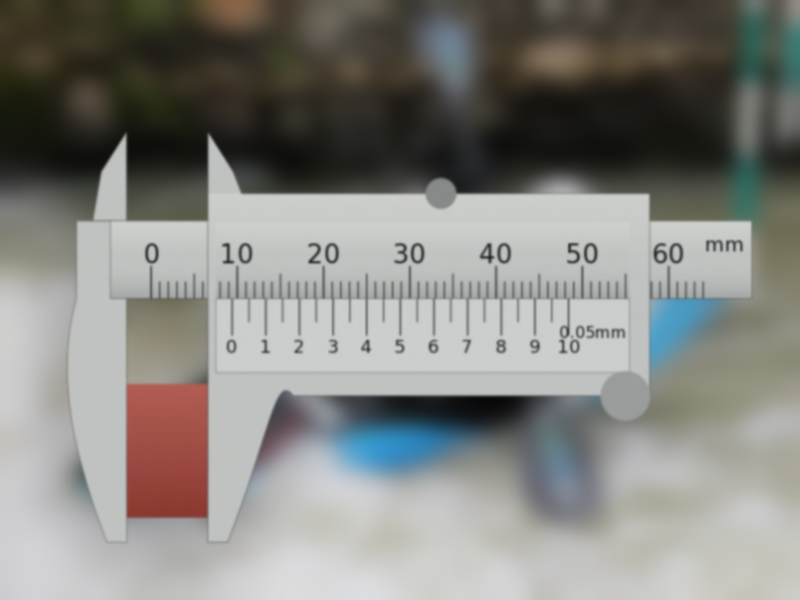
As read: **9.4** mm
